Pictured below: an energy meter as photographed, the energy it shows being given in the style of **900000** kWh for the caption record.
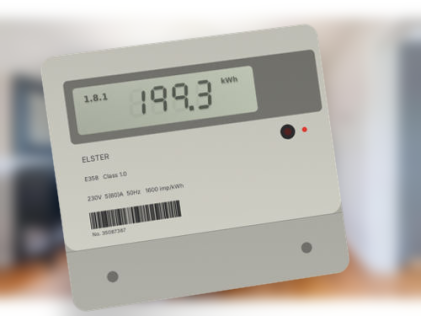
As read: **199.3** kWh
